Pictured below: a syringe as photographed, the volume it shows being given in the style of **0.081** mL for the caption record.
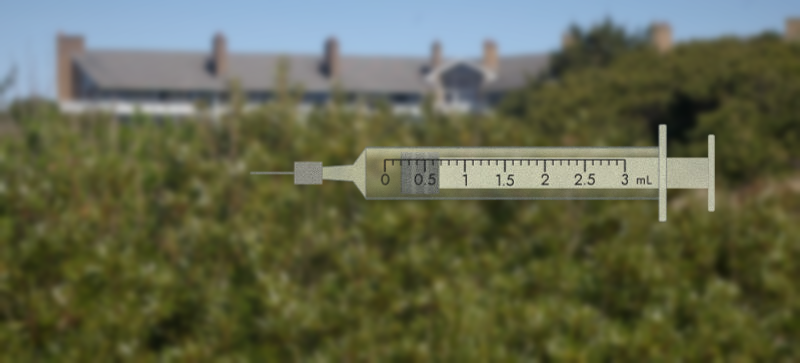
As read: **0.2** mL
